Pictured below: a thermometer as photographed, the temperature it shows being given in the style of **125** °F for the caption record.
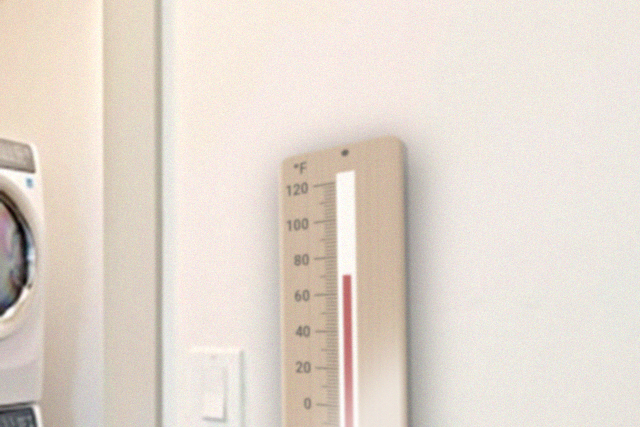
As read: **70** °F
